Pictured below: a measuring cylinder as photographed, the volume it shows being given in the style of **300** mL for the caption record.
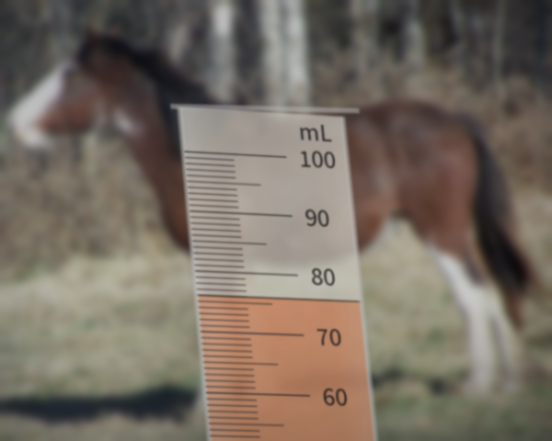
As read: **76** mL
